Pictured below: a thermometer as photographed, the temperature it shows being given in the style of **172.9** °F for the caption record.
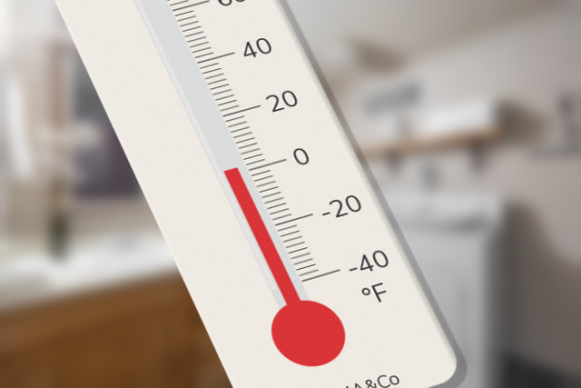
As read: **2** °F
